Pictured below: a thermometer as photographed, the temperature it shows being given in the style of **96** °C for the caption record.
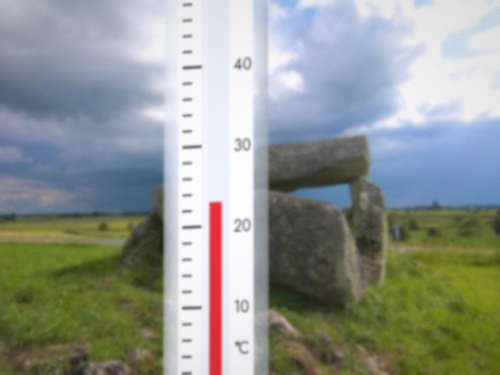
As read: **23** °C
